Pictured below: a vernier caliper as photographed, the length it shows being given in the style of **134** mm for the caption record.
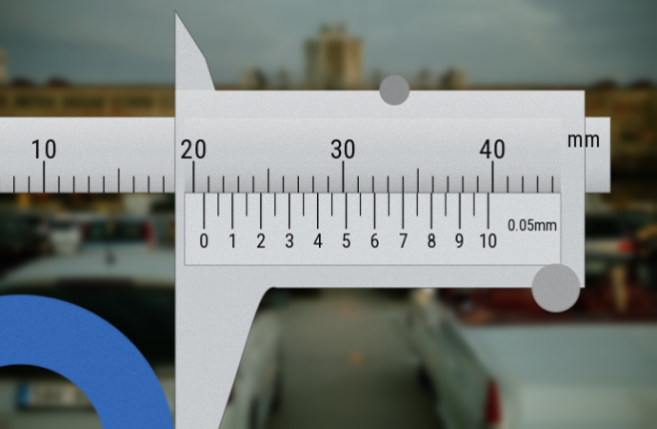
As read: **20.7** mm
